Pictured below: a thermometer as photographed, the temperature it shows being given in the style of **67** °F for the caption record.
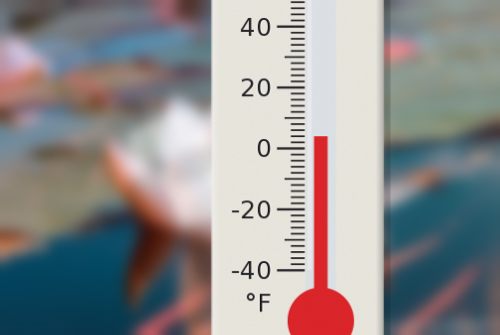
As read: **4** °F
